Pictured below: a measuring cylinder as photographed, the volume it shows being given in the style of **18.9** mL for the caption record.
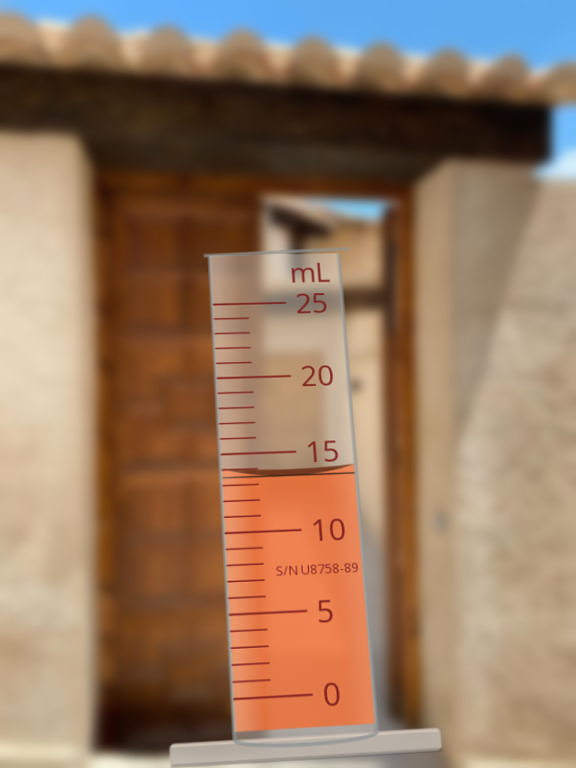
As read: **13.5** mL
